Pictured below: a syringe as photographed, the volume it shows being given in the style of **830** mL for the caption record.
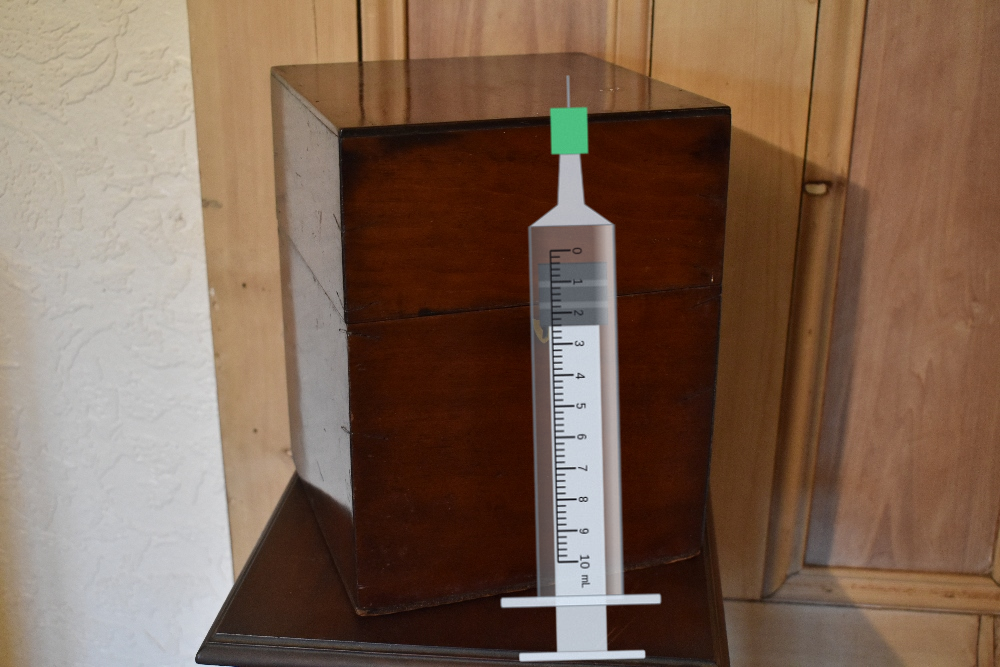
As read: **0.4** mL
